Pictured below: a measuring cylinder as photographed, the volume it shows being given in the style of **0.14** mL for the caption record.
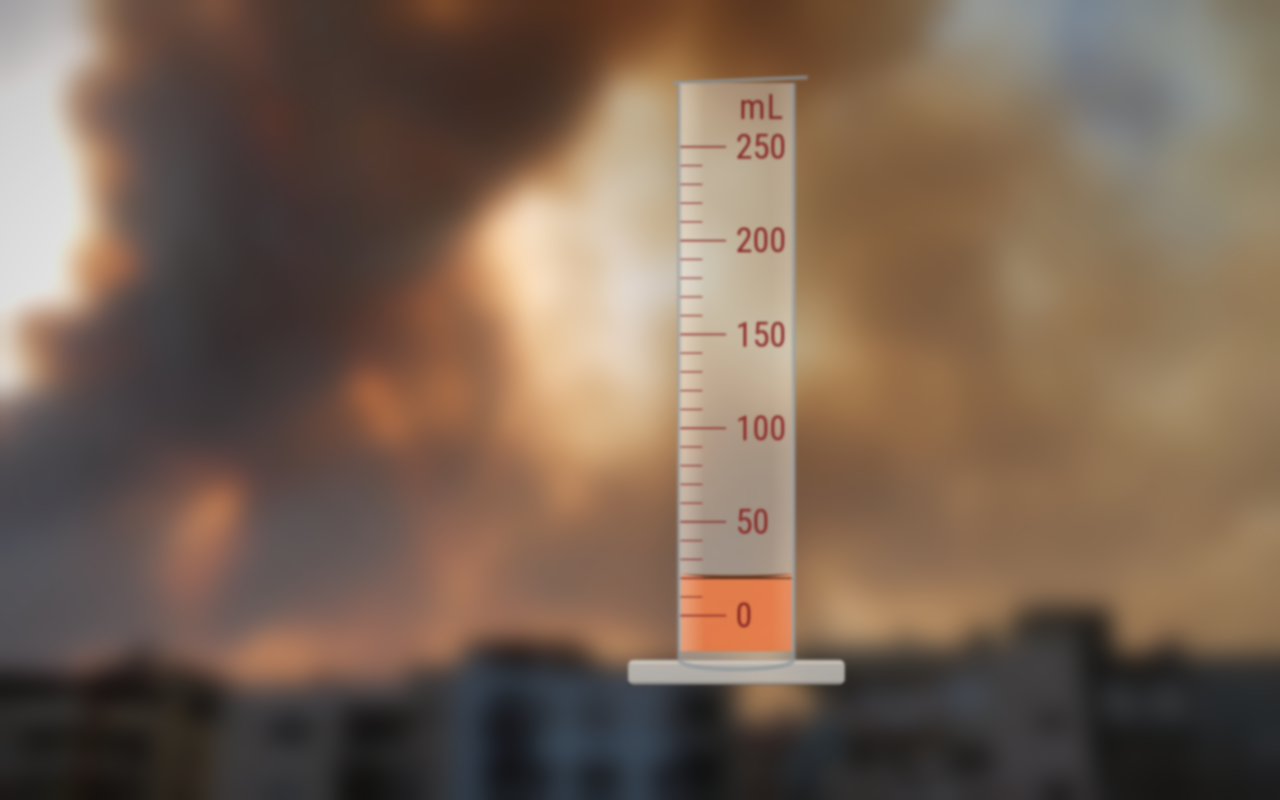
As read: **20** mL
